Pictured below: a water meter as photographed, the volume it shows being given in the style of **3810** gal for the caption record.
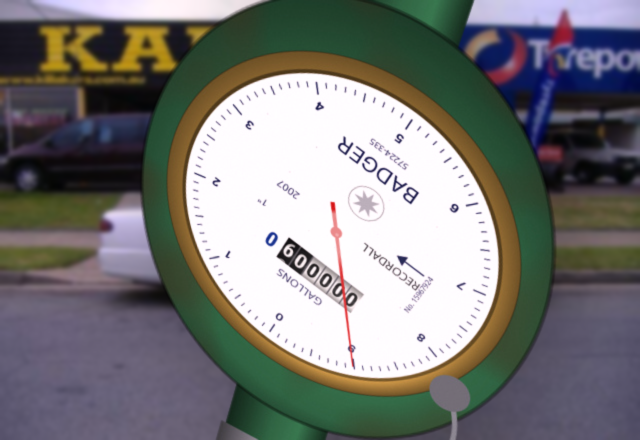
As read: **89.0** gal
